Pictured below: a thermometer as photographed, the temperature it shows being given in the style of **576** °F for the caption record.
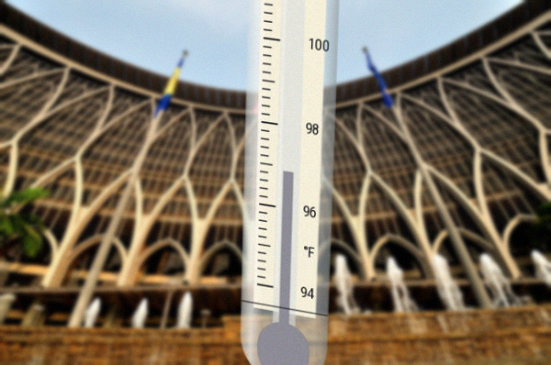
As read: **96.9** °F
